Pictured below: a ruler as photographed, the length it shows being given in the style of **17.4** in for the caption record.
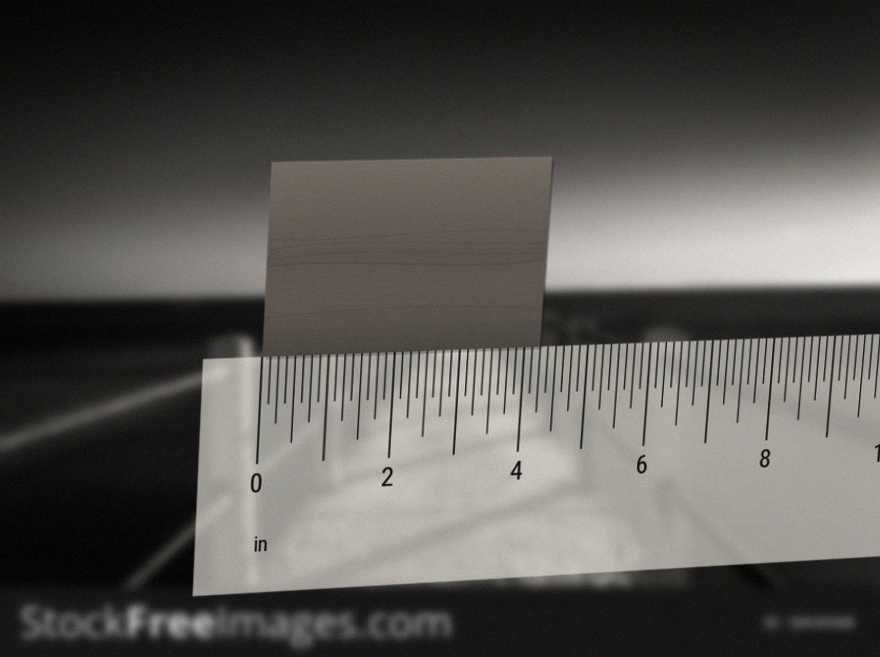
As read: **4.25** in
